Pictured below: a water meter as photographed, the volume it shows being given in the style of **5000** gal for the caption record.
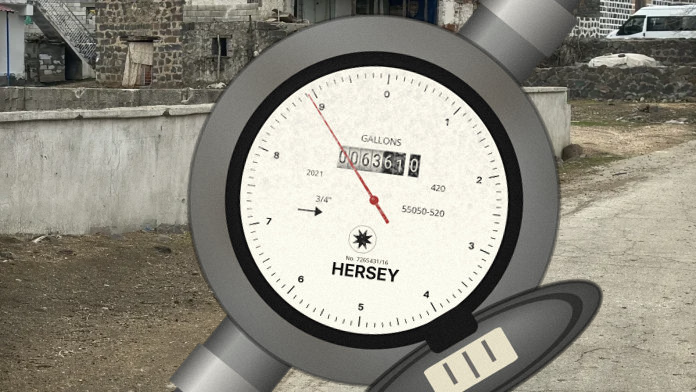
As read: **63608.9** gal
